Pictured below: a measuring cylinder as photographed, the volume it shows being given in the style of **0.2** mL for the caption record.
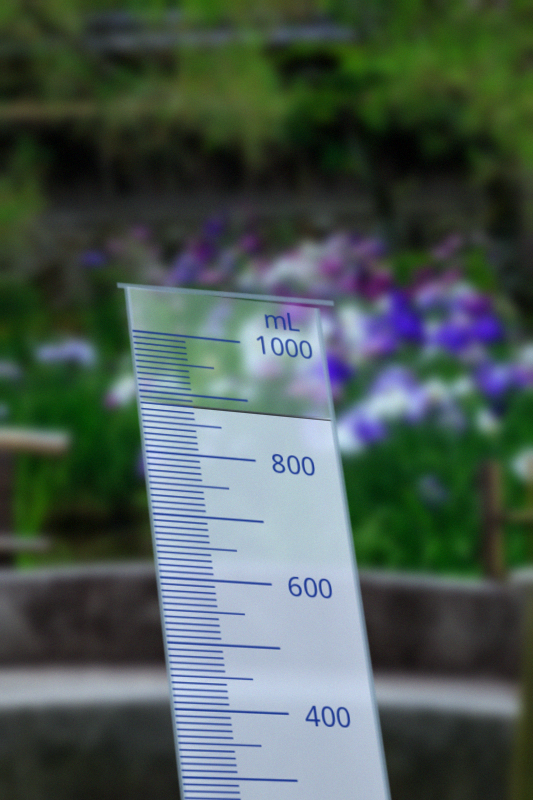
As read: **880** mL
